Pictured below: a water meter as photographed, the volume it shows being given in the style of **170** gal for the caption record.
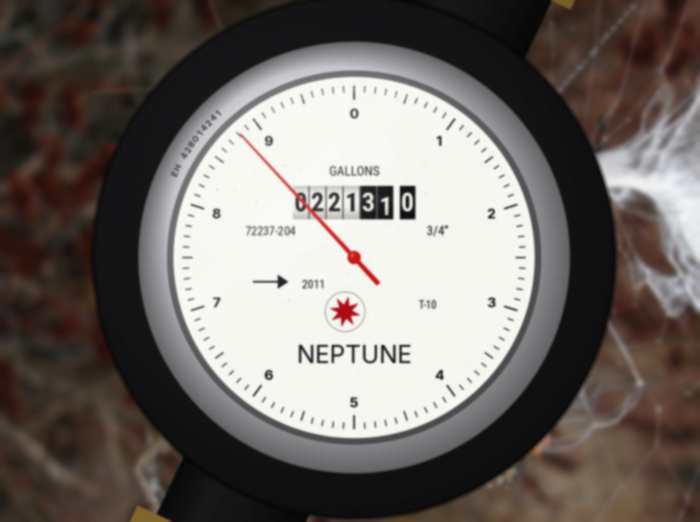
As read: **221308.8** gal
